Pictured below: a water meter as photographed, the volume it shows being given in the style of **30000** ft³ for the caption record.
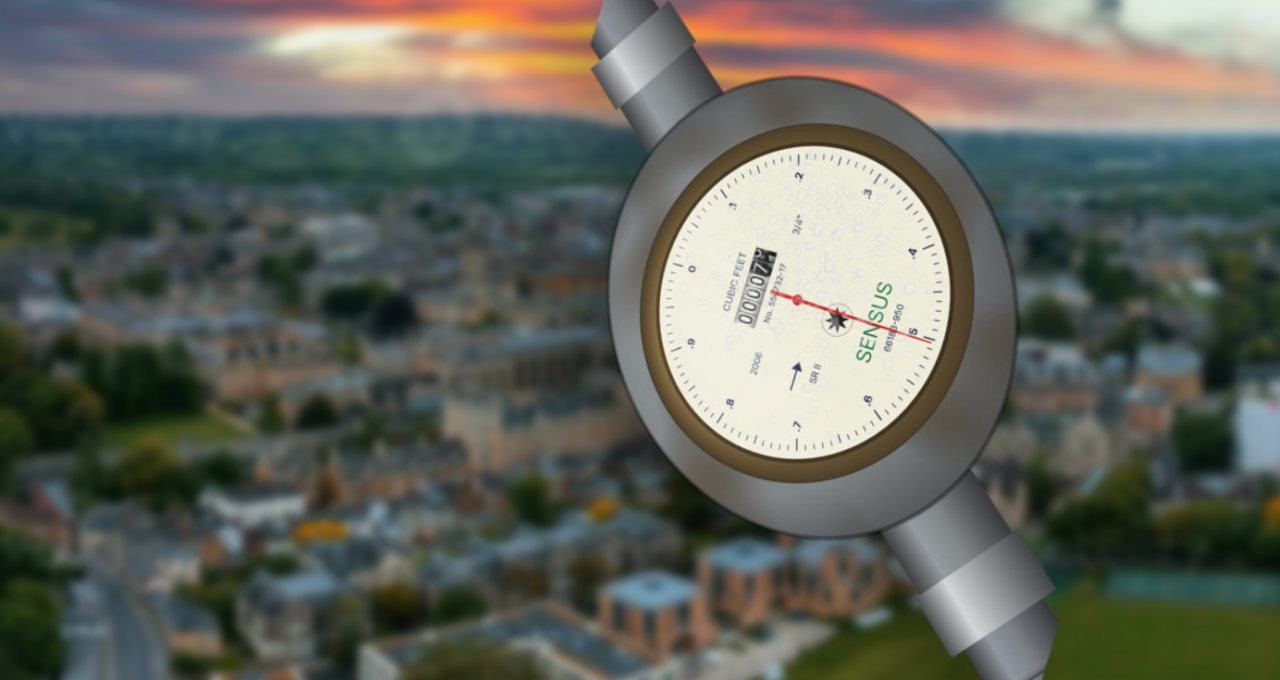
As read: **70.50** ft³
